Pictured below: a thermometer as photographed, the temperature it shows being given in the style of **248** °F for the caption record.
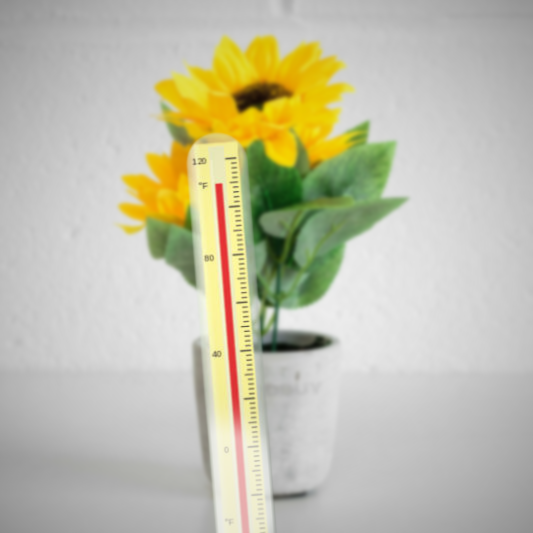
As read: **110** °F
